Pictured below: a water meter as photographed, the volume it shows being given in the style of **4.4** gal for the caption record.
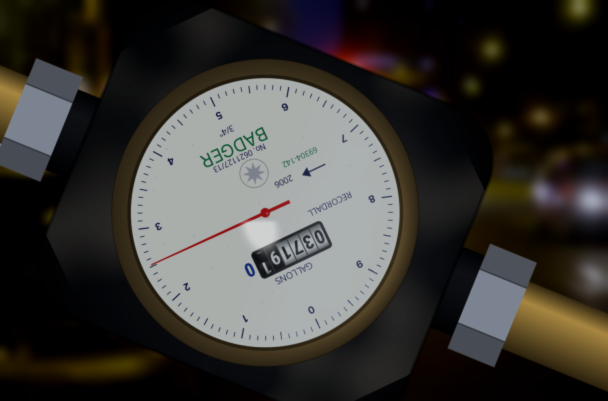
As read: **371912.5** gal
